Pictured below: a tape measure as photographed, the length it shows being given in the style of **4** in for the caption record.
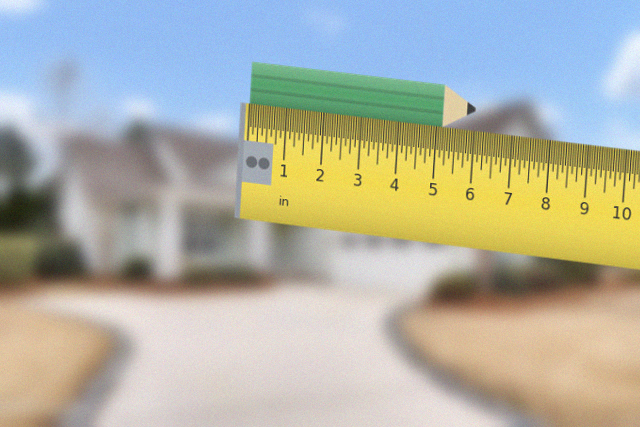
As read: **6** in
